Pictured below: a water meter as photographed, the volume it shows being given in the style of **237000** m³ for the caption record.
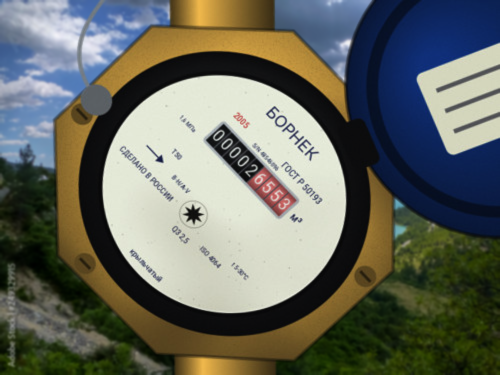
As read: **2.6553** m³
